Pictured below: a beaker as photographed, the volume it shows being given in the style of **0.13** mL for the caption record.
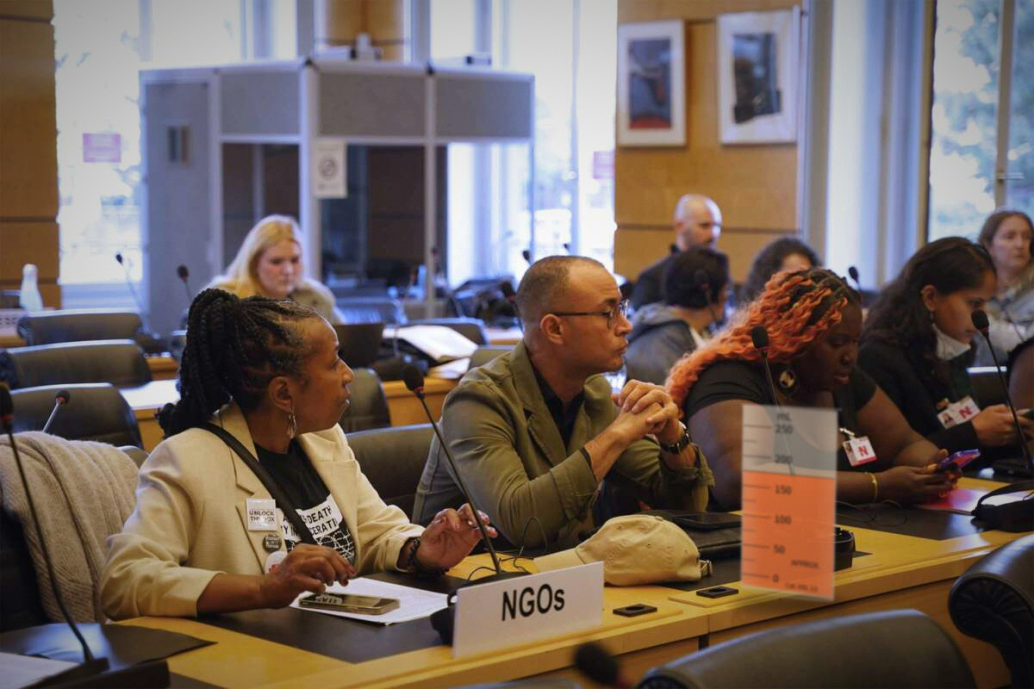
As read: **175** mL
